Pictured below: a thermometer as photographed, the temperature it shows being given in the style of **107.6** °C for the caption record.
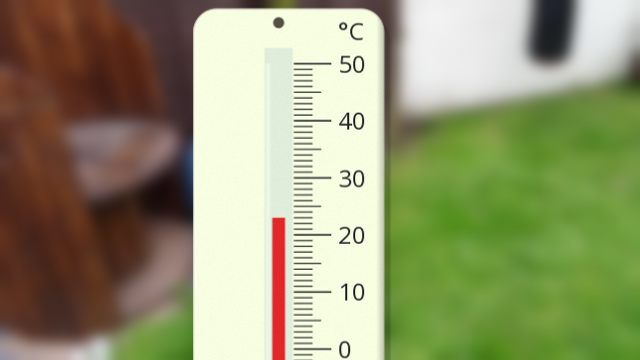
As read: **23** °C
